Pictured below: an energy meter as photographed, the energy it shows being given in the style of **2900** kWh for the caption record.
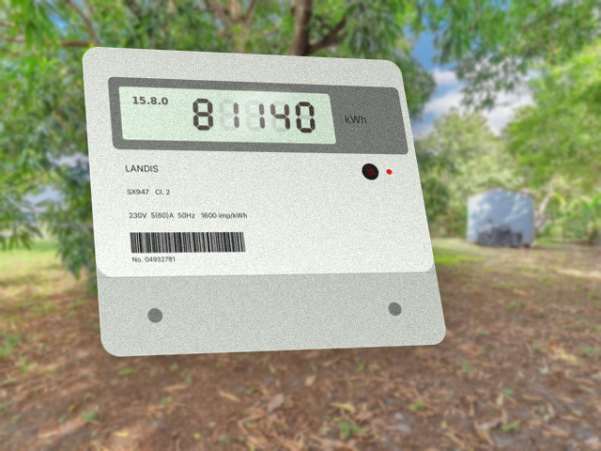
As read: **81140** kWh
